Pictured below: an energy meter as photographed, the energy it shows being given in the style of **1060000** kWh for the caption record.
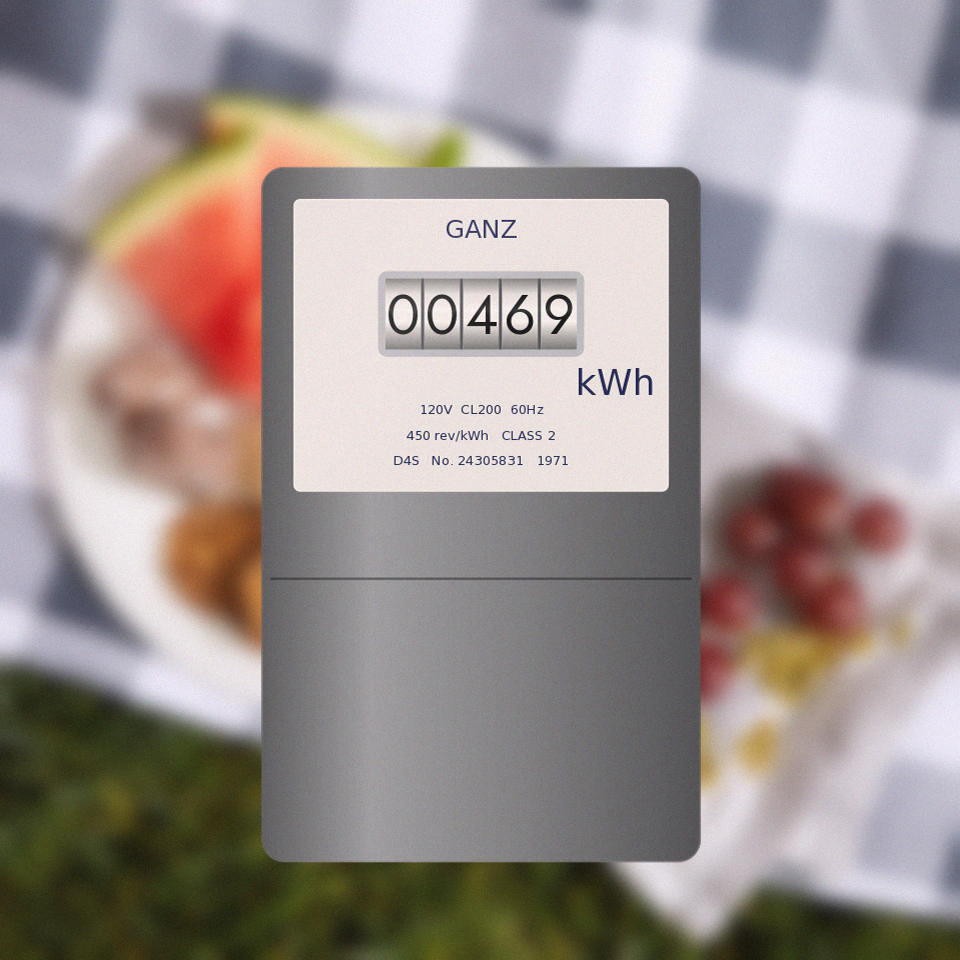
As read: **469** kWh
